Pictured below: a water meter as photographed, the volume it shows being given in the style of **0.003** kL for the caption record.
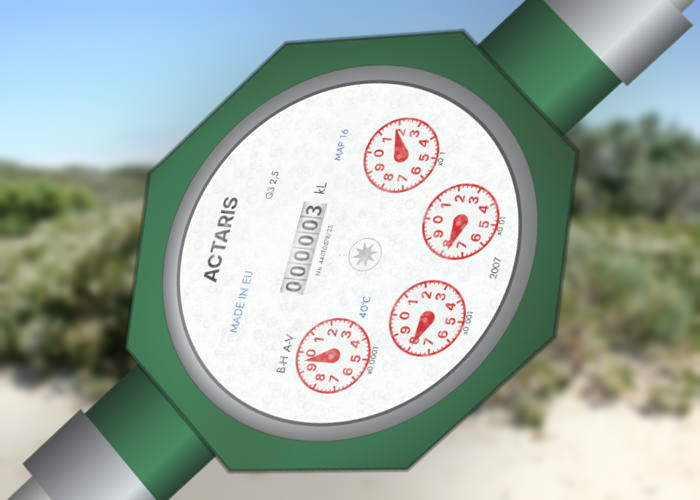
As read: **3.1779** kL
